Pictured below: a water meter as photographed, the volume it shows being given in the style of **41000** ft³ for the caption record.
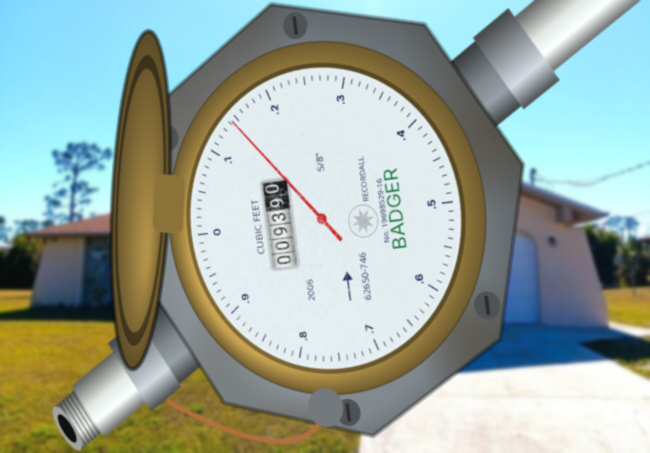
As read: **9390.14** ft³
